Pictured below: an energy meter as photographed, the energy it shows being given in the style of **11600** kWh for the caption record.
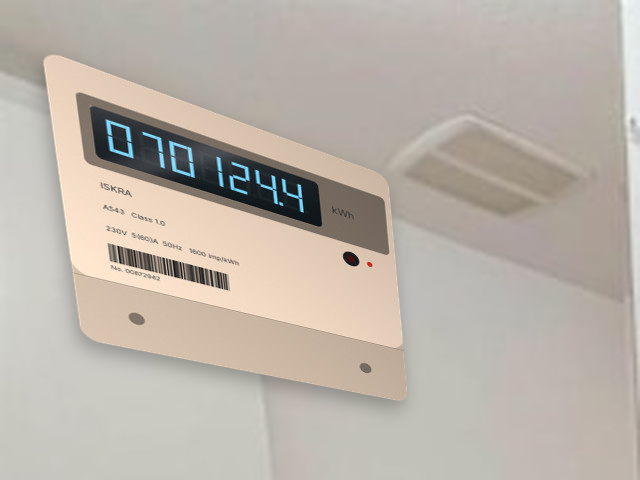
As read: **70124.4** kWh
